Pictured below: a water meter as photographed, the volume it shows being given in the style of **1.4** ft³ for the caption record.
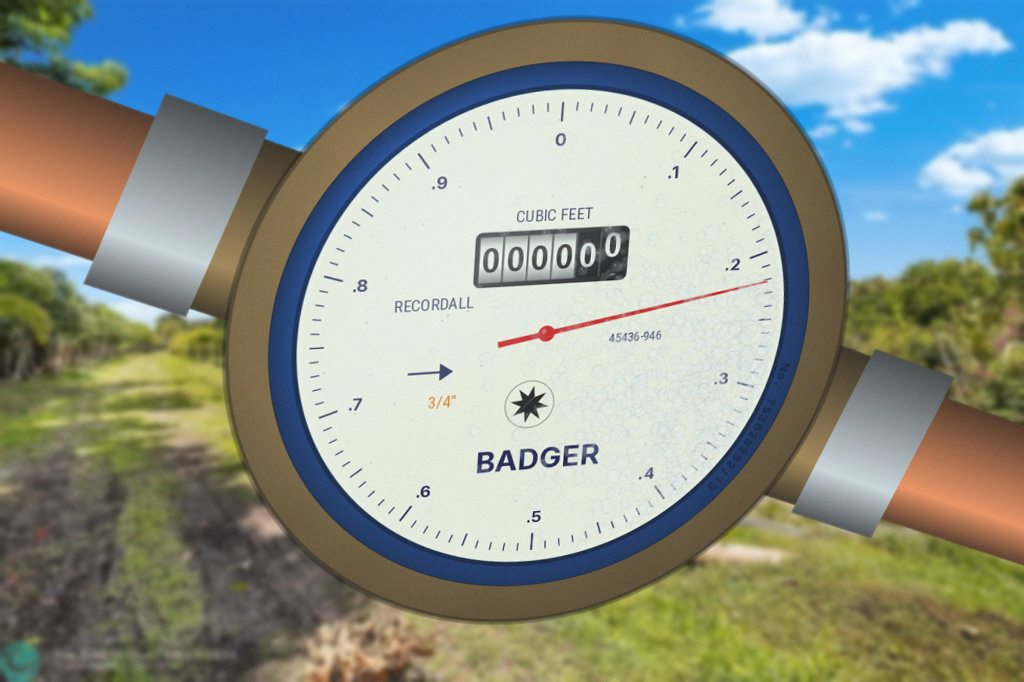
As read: **0.22** ft³
